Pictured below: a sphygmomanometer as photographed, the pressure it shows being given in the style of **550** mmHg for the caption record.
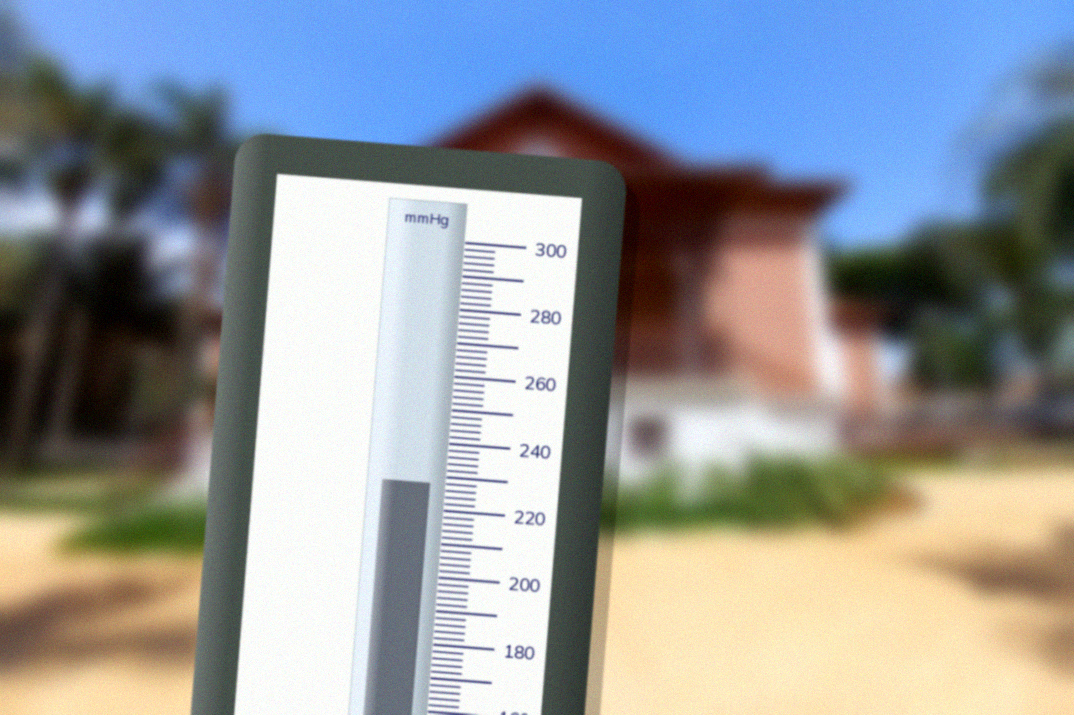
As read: **228** mmHg
